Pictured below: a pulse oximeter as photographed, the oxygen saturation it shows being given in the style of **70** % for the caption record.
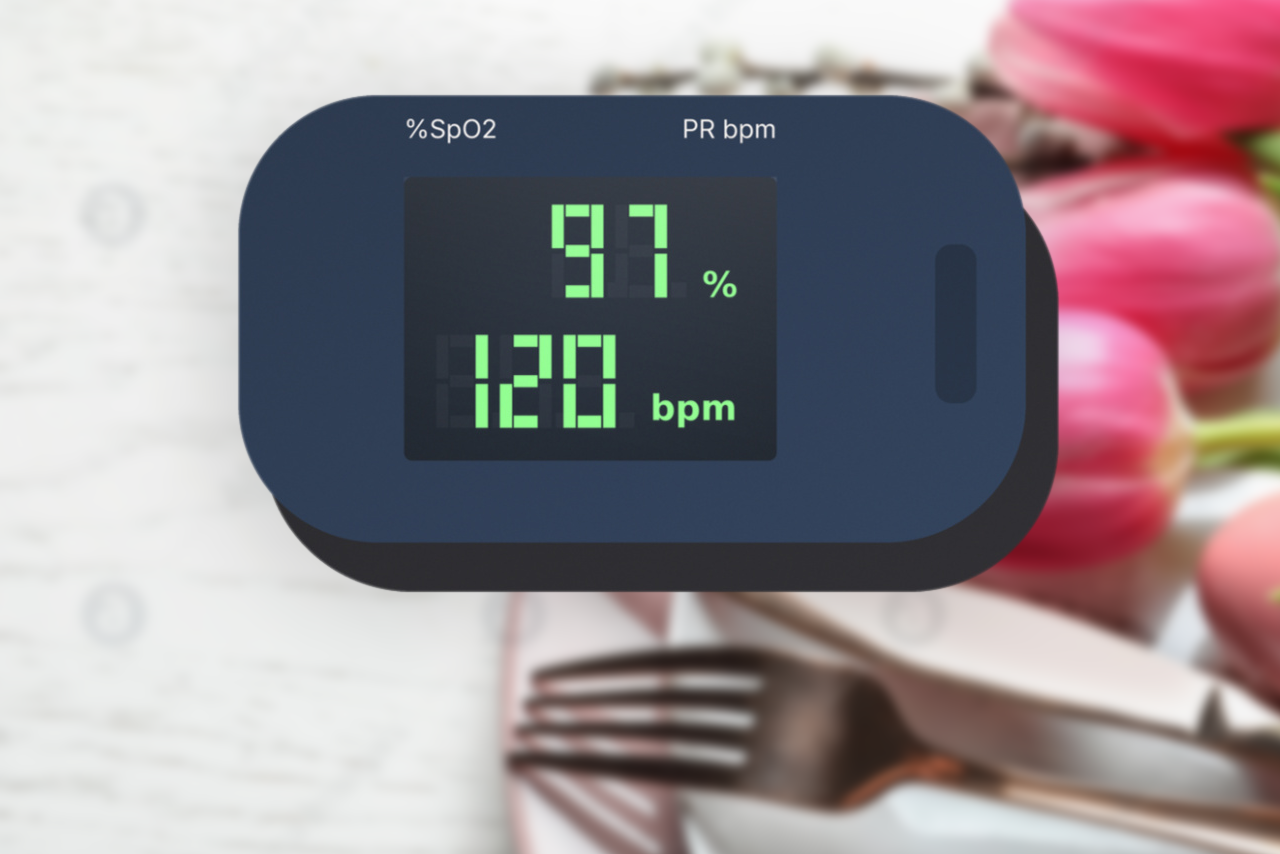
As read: **97** %
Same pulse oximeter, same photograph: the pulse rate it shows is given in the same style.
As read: **120** bpm
